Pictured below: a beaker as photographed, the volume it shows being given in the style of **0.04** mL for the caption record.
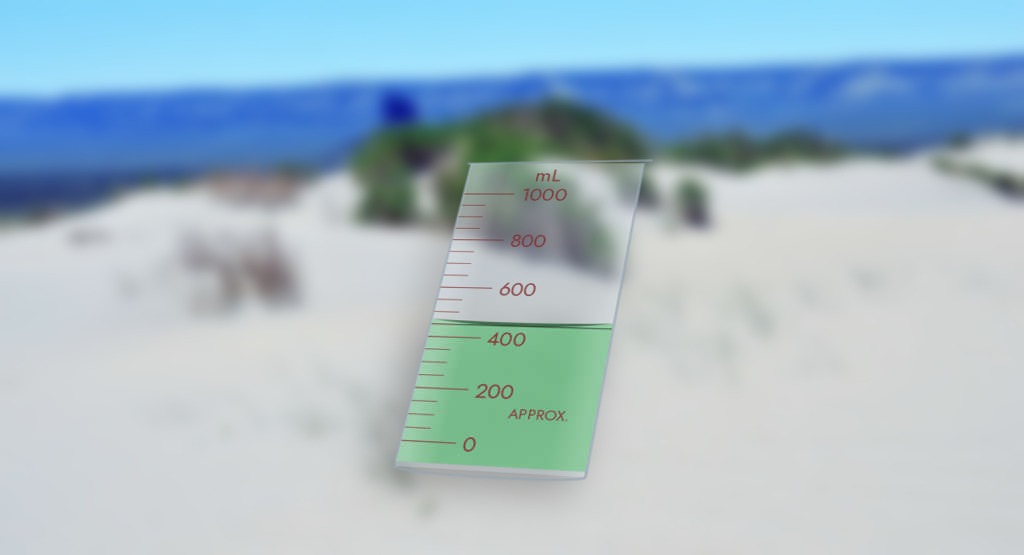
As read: **450** mL
